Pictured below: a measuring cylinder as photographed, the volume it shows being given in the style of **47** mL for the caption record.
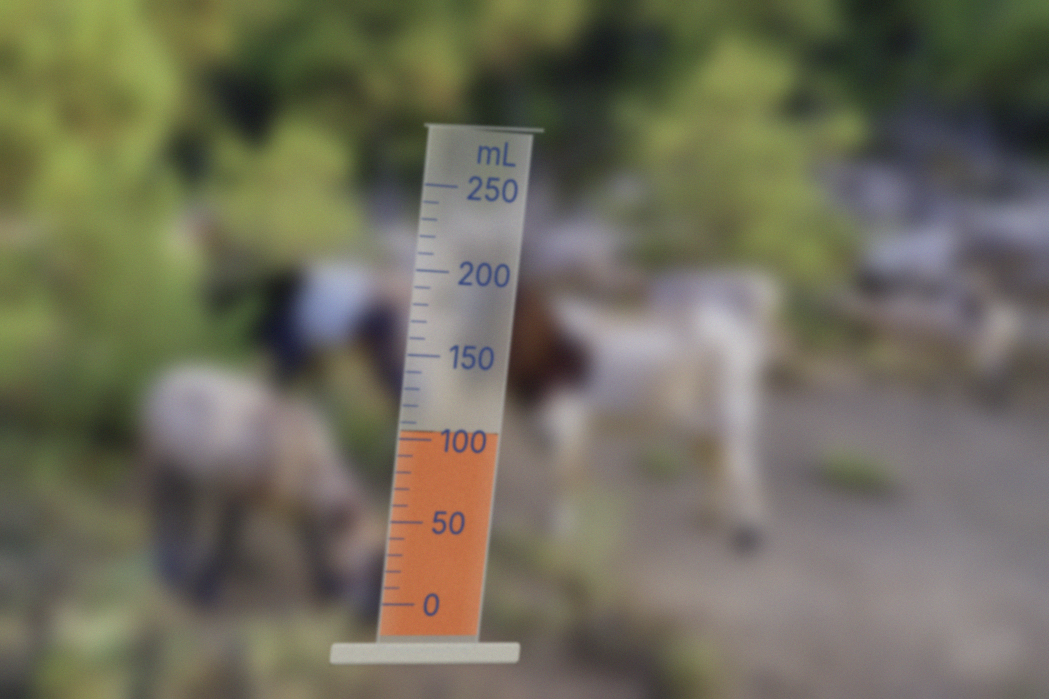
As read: **105** mL
